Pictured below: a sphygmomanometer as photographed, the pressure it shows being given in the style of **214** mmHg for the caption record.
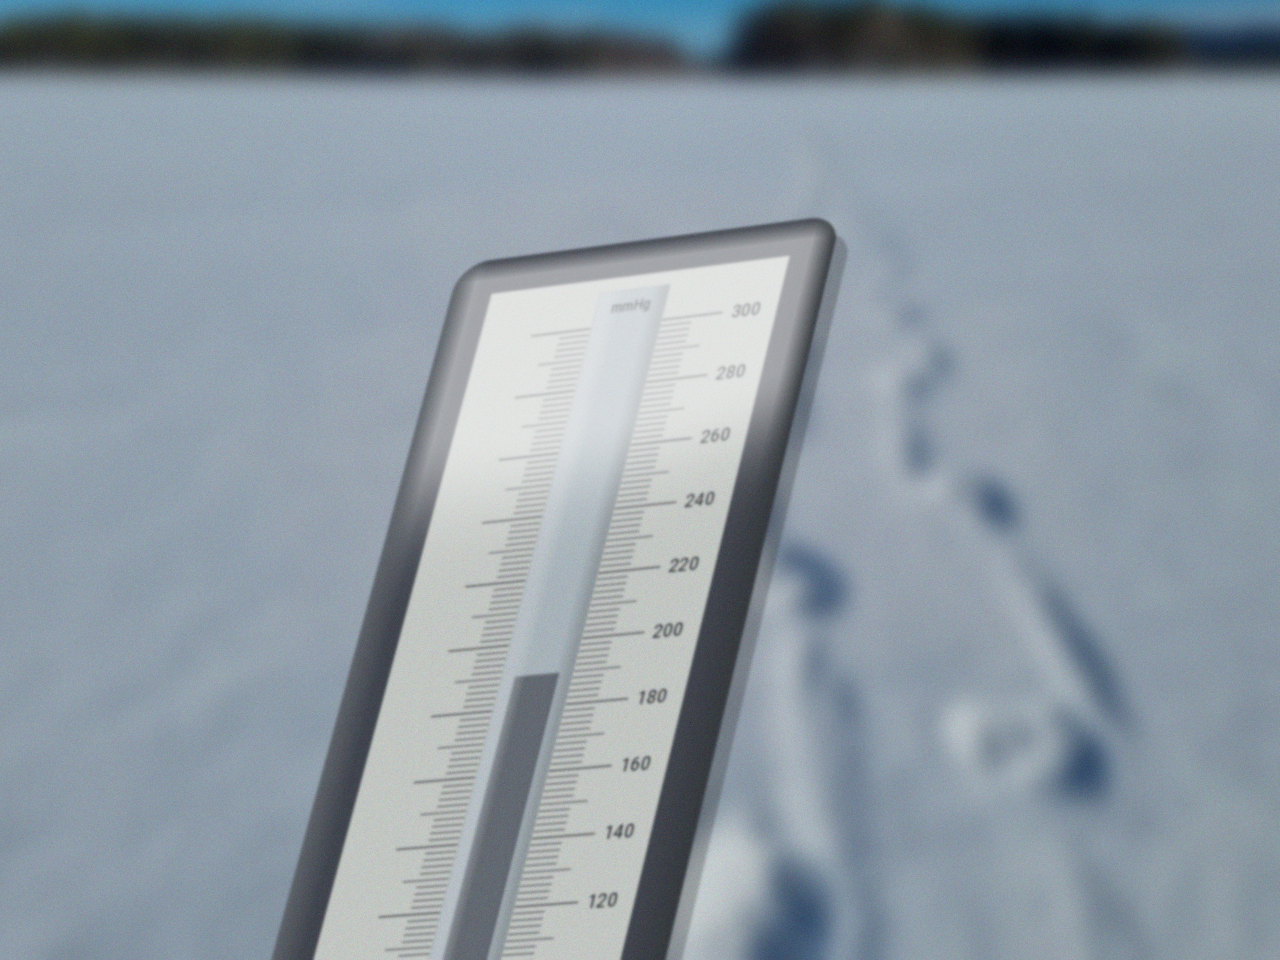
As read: **190** mmHg
